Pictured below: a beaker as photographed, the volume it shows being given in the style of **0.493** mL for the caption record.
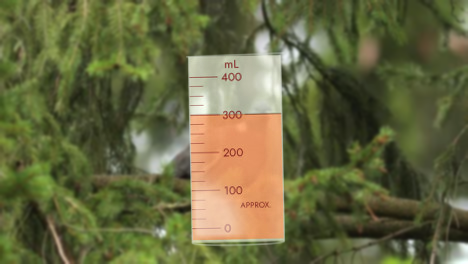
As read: **300** mL
